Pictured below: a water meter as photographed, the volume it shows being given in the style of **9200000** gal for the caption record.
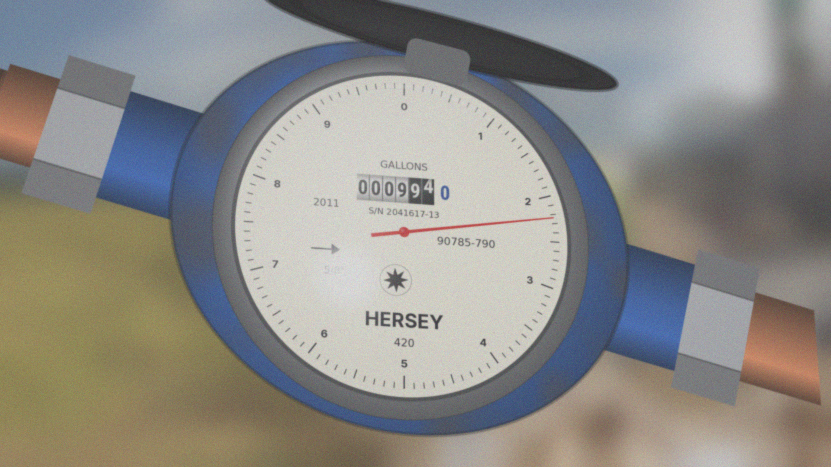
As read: **9942.2** gal
